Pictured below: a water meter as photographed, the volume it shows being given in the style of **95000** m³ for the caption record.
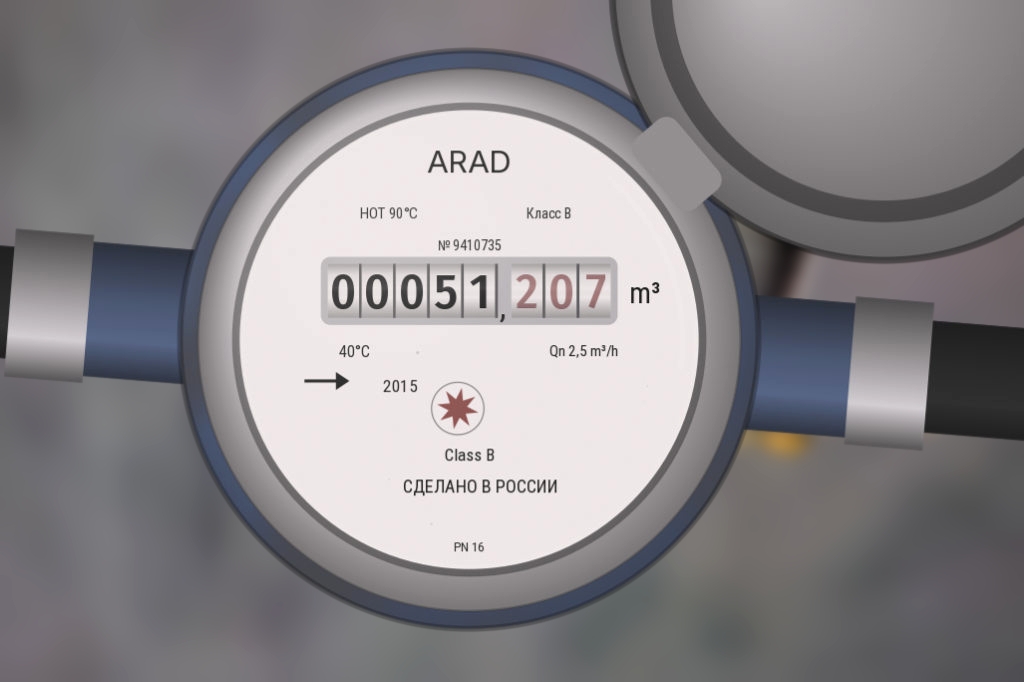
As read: **51.207** m³
